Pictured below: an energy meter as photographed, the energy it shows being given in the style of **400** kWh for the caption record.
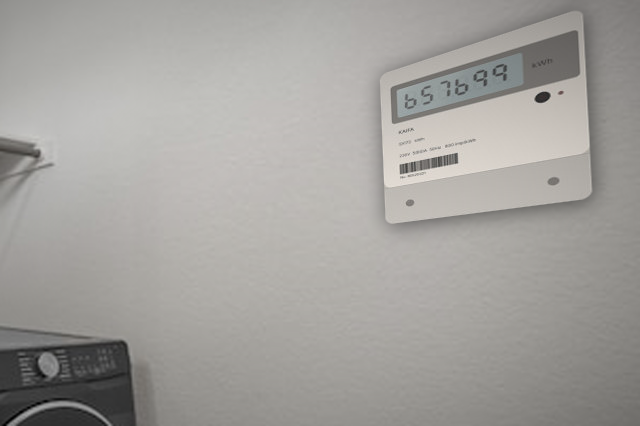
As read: **657699** kWh
